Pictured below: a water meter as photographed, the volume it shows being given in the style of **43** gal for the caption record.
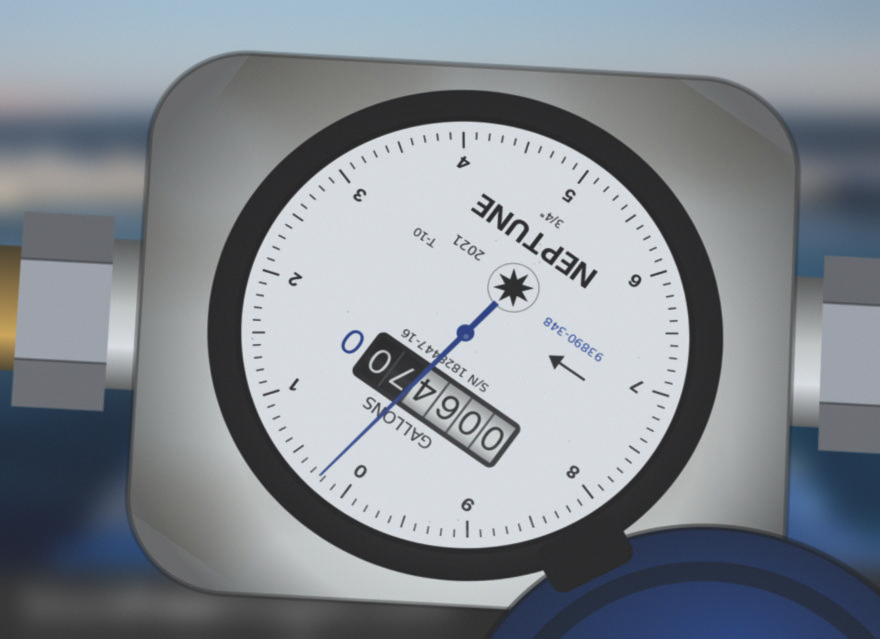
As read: **64700.2** gal
